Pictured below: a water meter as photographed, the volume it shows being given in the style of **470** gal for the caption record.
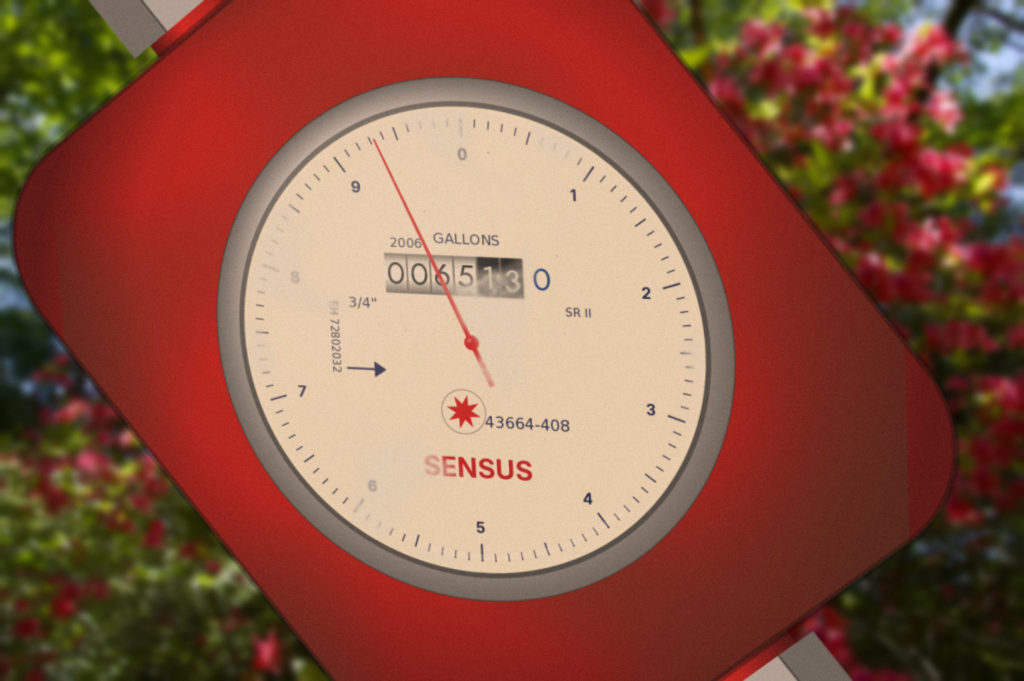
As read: **65129.3** gal
